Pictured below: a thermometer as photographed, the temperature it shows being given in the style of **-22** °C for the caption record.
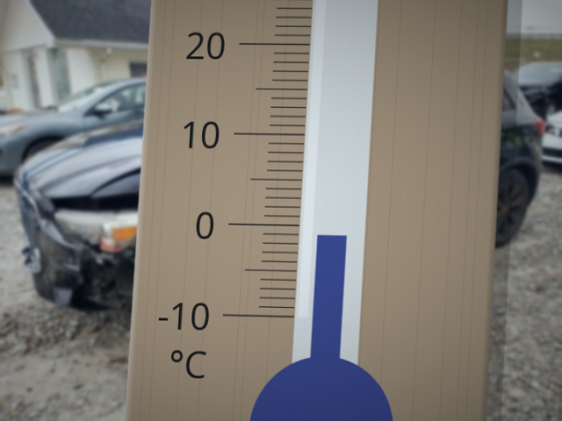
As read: **-1** °C
